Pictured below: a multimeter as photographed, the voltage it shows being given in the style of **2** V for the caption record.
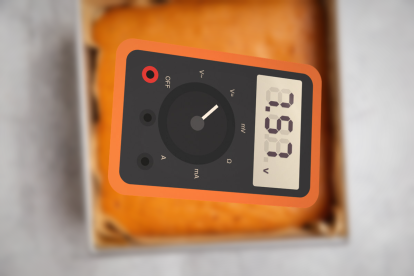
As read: **7.57** V
